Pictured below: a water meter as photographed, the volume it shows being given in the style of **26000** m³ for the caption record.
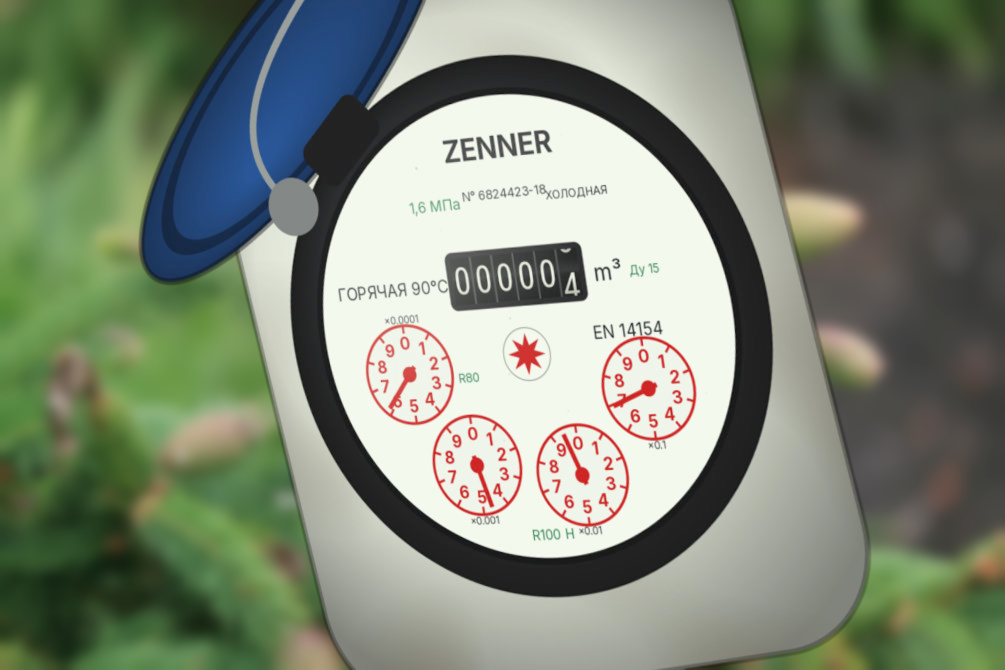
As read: **3.6946** m³
